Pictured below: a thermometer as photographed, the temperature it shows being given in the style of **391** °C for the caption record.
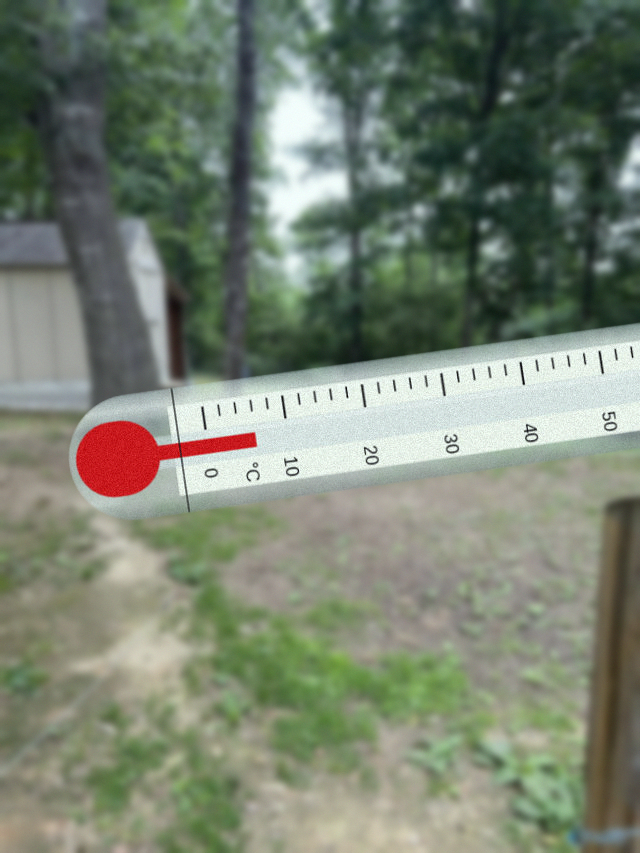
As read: **6** °C
